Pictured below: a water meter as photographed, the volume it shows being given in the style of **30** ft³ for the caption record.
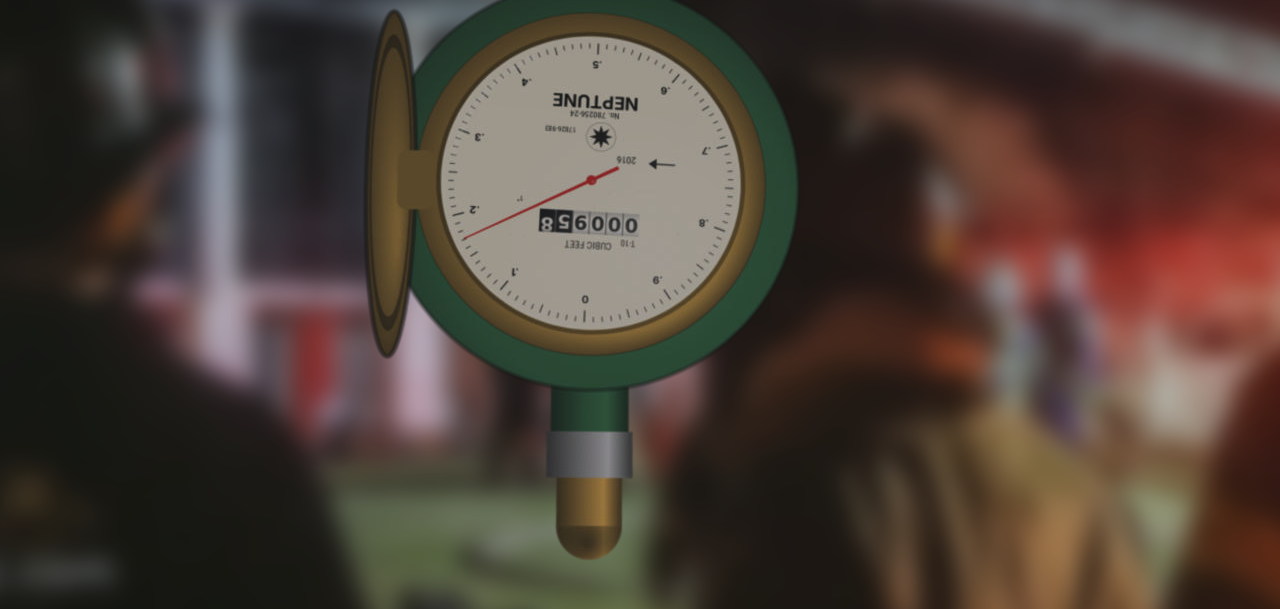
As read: **958.17** ft³
